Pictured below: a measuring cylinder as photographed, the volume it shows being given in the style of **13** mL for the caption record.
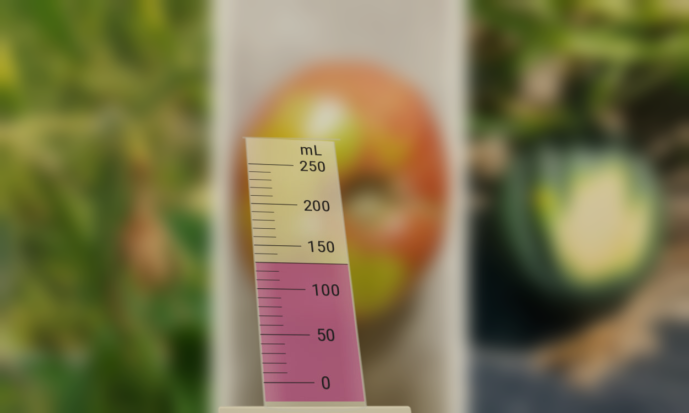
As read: **130** mL
